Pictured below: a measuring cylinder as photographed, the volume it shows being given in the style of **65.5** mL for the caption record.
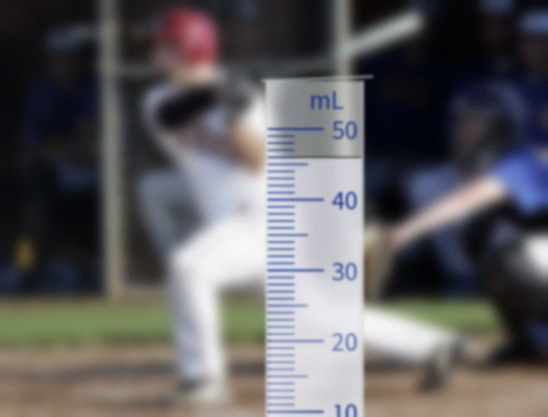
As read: **46** mL
